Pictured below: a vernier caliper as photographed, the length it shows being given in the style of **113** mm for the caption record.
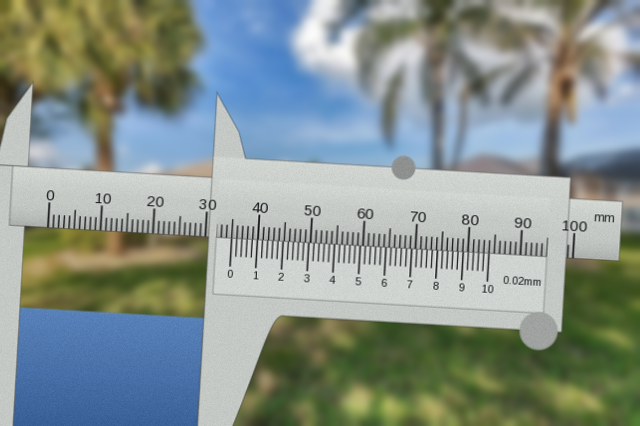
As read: **35.0** mm
